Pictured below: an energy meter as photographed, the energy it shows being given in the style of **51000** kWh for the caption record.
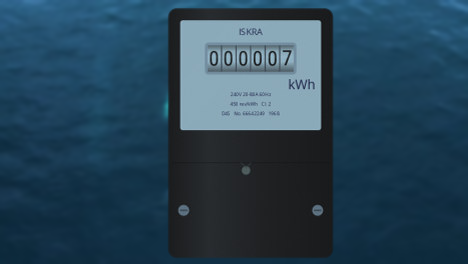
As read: **7** kWh
